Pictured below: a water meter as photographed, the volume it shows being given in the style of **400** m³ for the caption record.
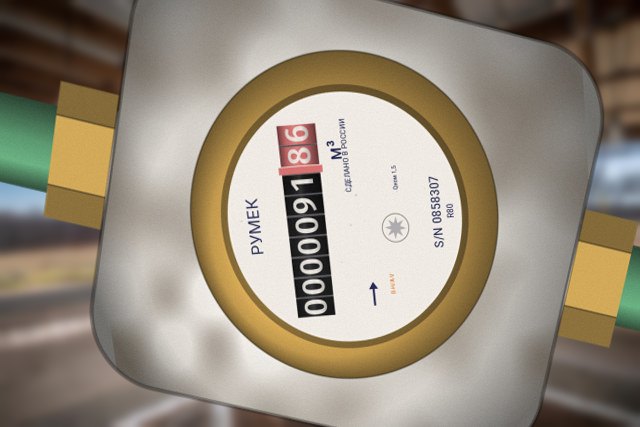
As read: **91.86** m³
